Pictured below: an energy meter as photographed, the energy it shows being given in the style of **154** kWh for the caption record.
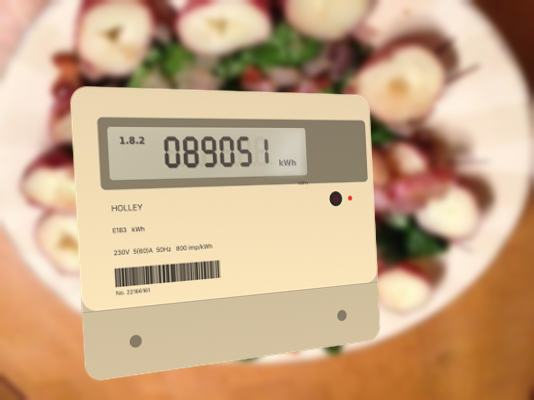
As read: **89051** kWh
